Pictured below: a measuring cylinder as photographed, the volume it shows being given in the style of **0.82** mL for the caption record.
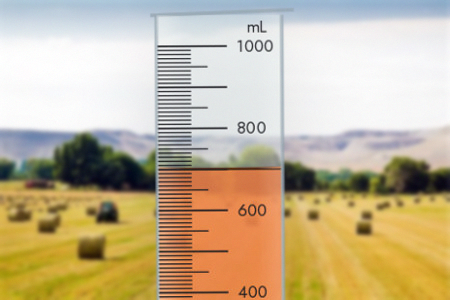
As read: **700** mL
